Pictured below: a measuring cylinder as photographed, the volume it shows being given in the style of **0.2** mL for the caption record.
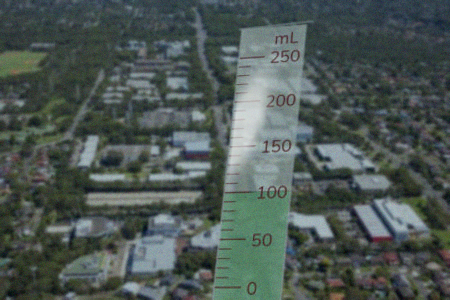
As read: **100** mL
